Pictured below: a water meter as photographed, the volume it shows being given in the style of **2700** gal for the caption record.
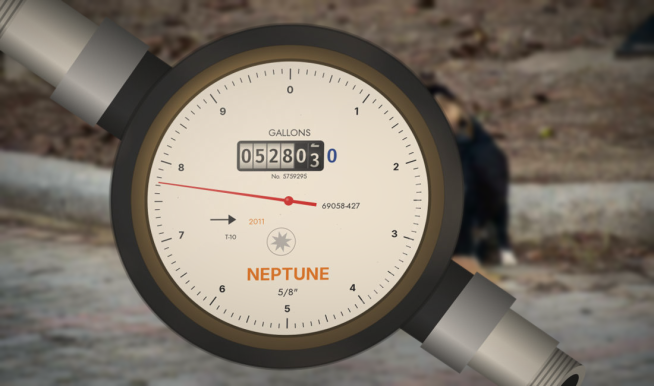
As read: **528027.7** gal
